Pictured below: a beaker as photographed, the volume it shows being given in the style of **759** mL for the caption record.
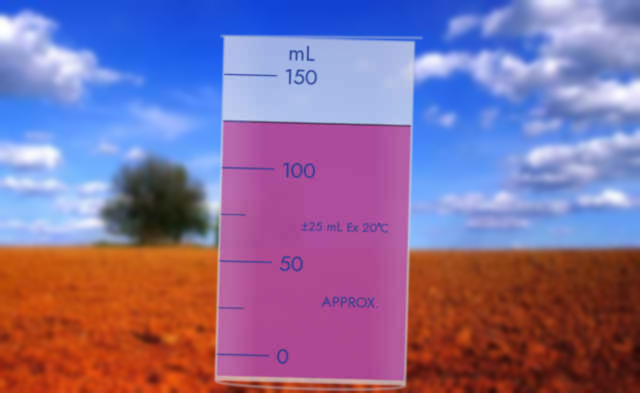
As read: **125** mL
